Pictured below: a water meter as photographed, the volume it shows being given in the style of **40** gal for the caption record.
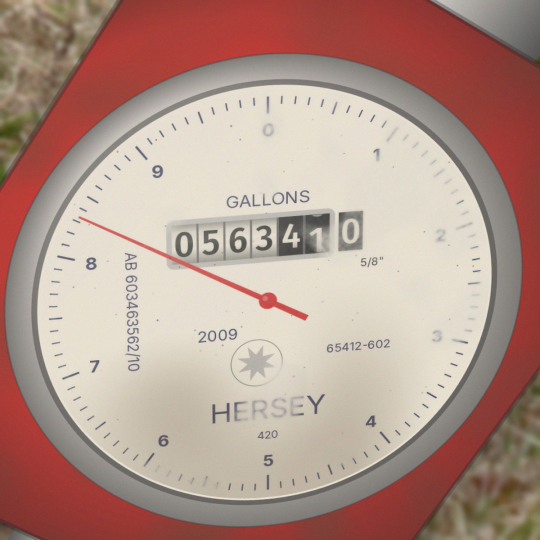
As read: **563408.3** gal
